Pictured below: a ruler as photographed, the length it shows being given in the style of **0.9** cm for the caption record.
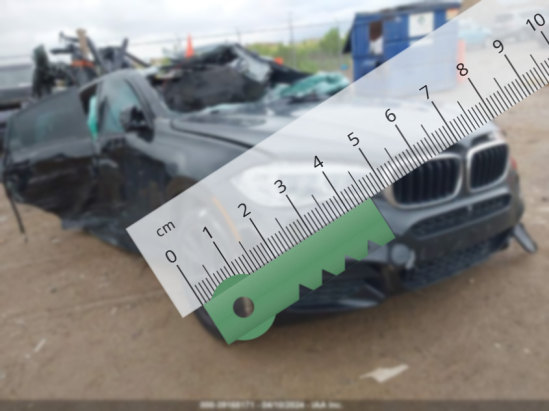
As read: **4.6** cm
